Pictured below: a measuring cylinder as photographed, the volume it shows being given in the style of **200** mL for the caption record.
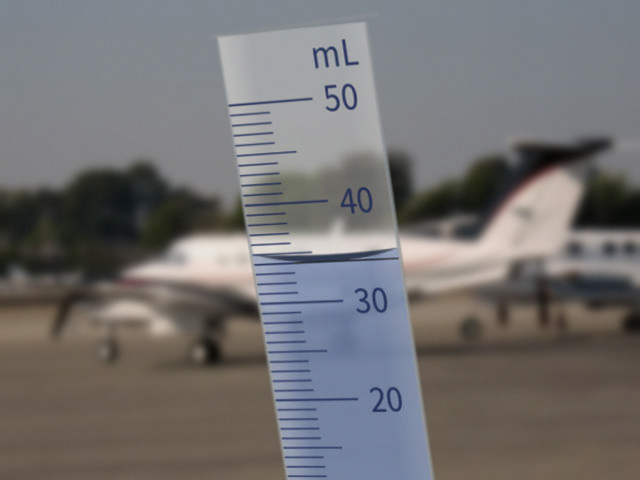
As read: **34** mL
